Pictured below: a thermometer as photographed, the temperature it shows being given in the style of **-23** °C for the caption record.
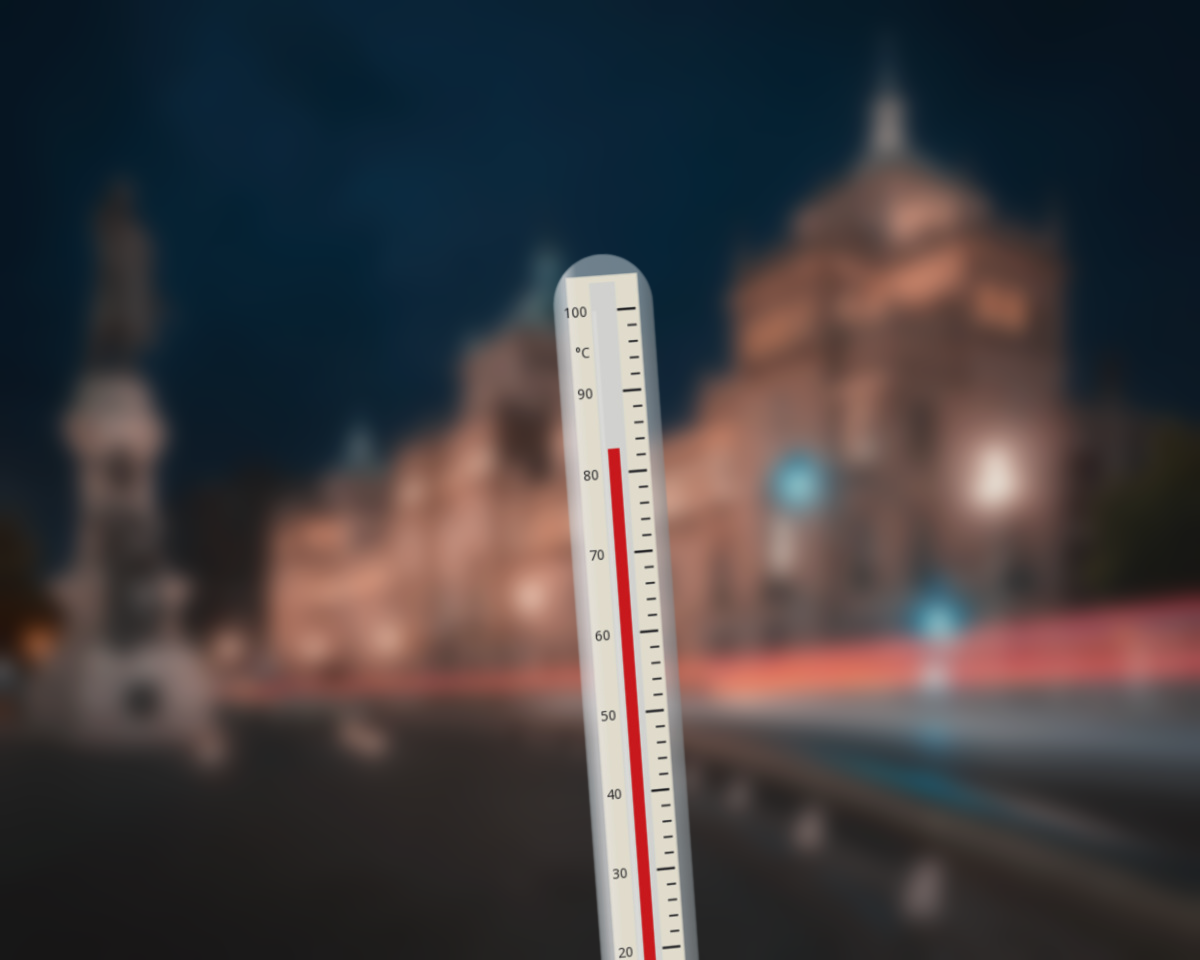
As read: **83** °C
